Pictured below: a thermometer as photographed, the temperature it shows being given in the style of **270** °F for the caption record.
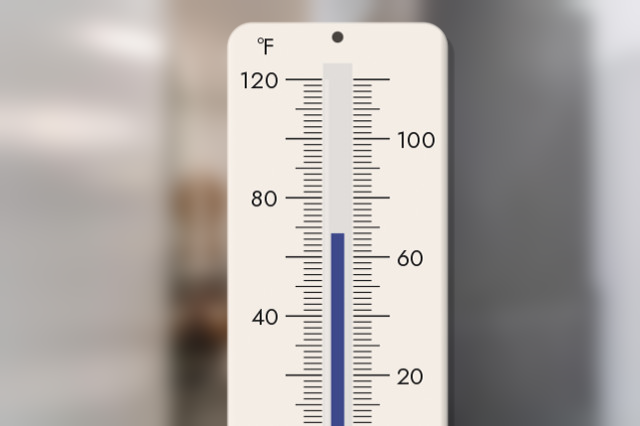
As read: **68** °F
